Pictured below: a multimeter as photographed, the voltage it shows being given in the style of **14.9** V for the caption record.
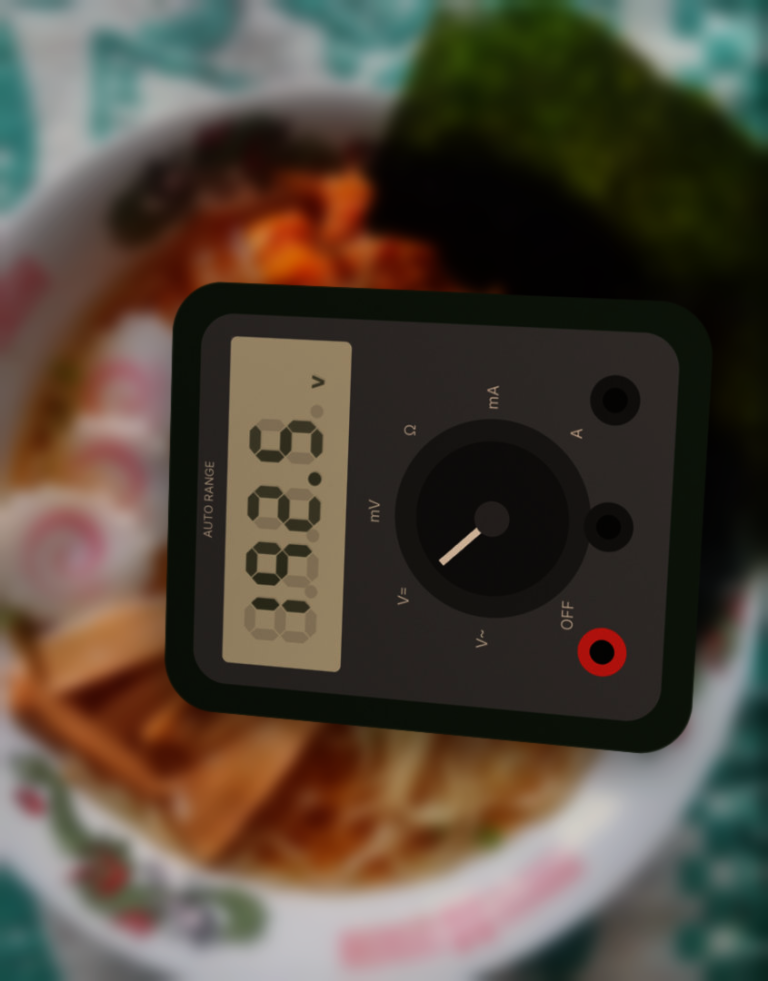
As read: **192.5** V
